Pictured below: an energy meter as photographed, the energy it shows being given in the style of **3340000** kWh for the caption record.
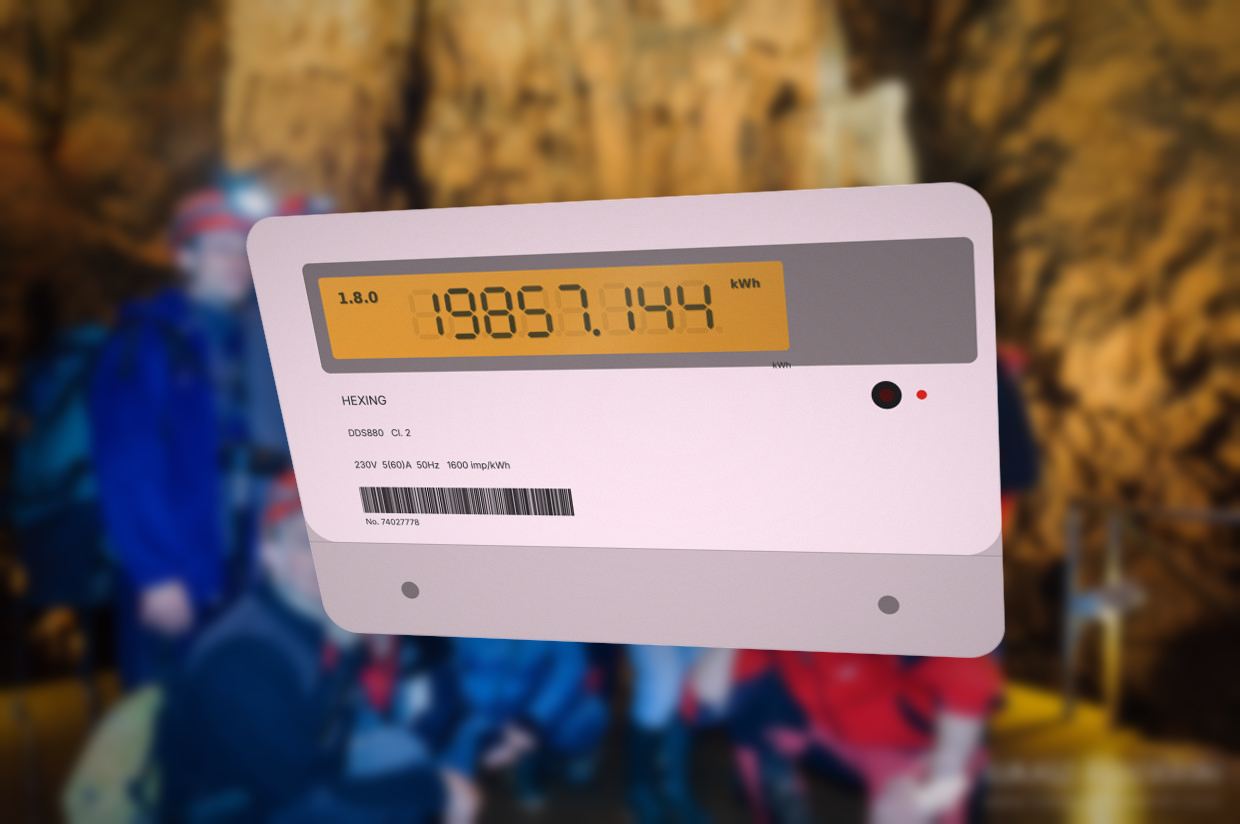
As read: **19857.144** kWh
